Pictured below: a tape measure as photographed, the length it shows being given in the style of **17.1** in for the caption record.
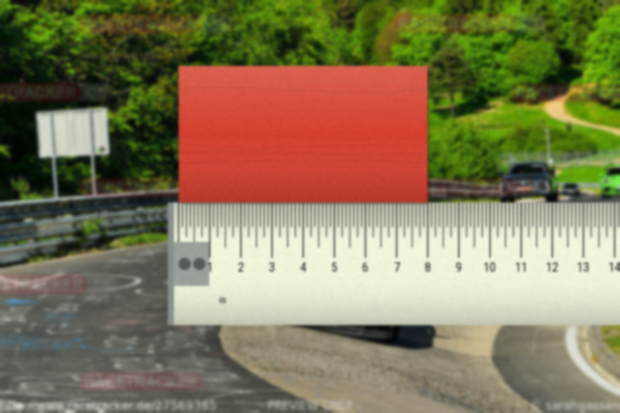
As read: **8** in
